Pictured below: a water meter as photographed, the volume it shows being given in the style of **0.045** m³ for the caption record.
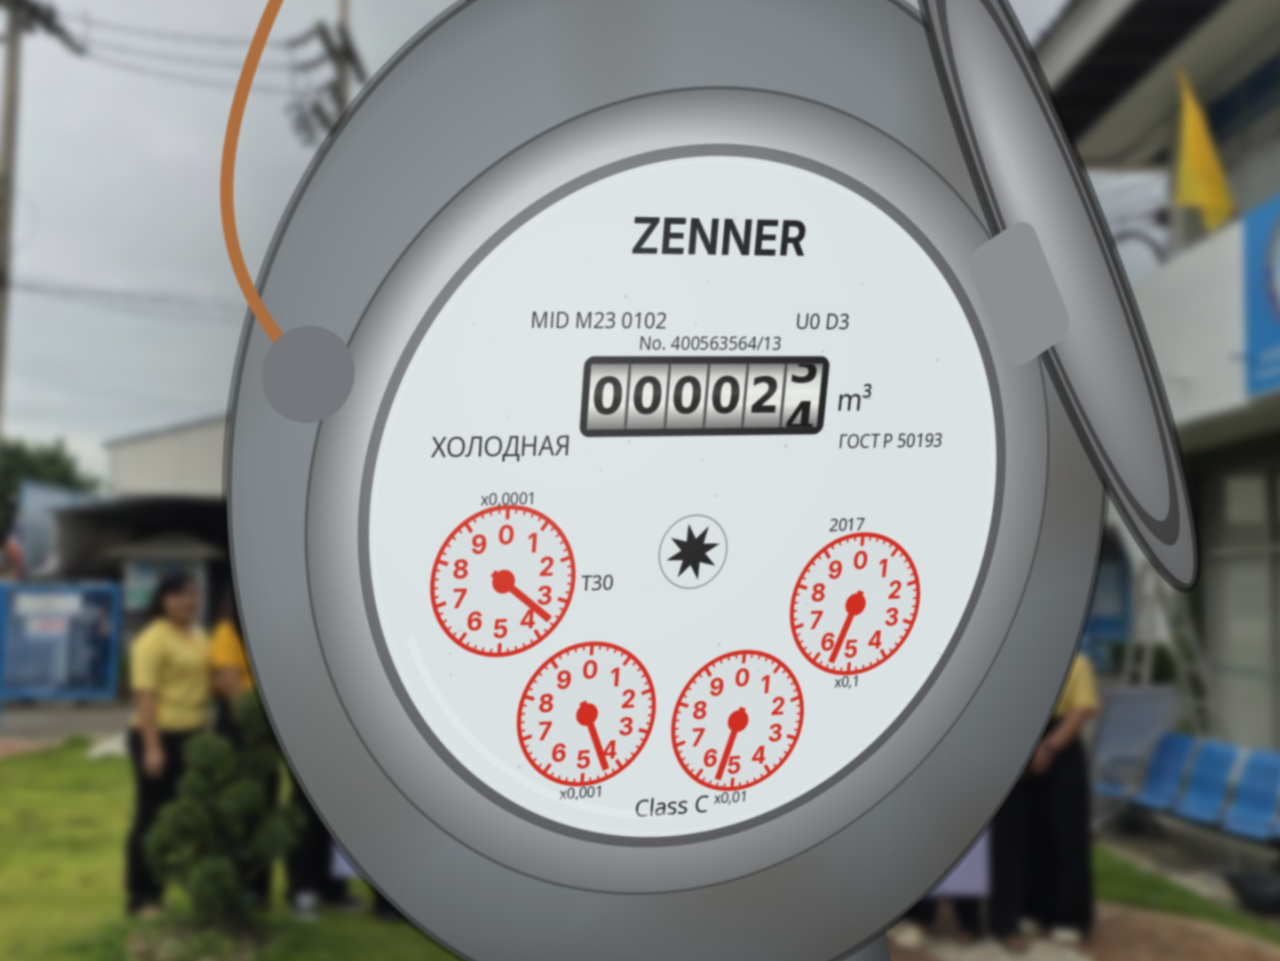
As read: **23.5543** m³
